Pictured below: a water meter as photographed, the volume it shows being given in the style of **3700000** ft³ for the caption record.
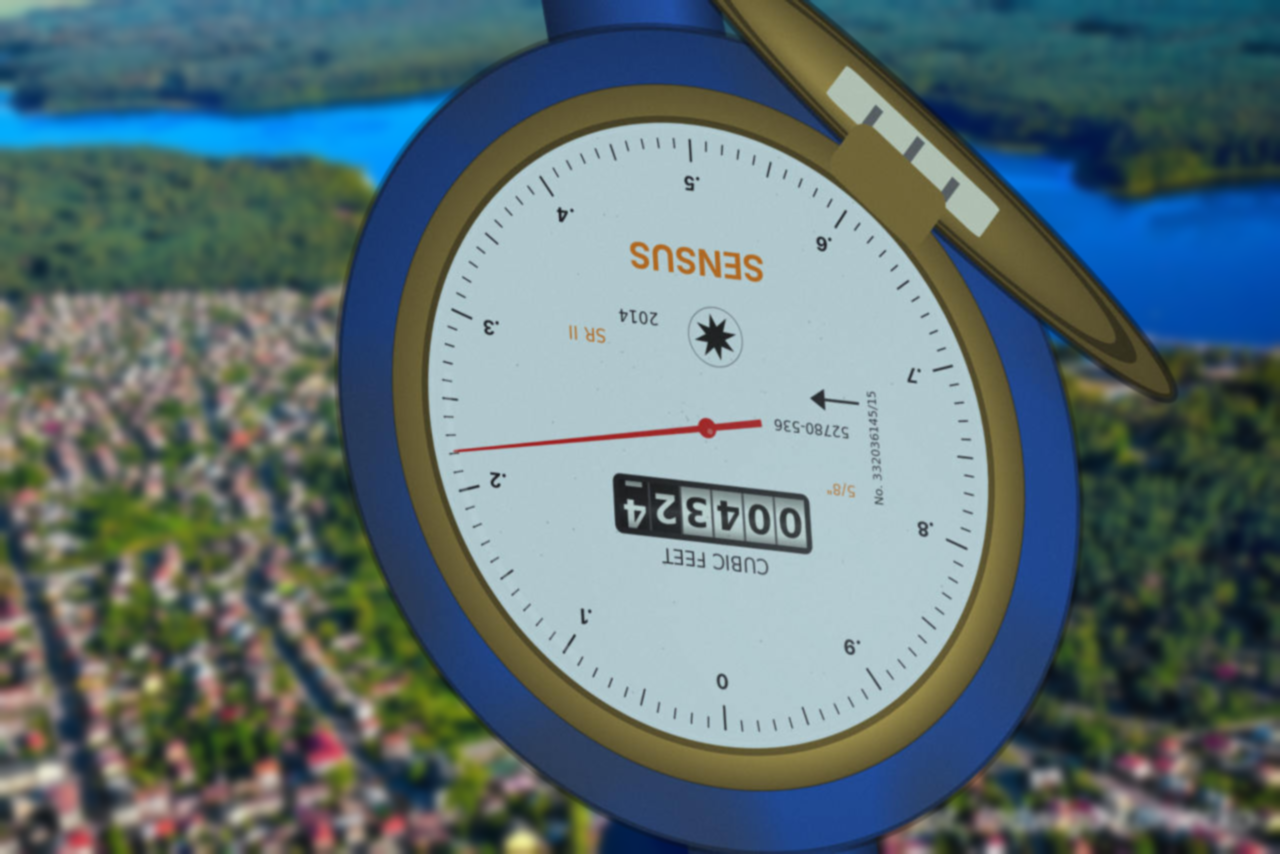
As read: **4324.22** ft³
